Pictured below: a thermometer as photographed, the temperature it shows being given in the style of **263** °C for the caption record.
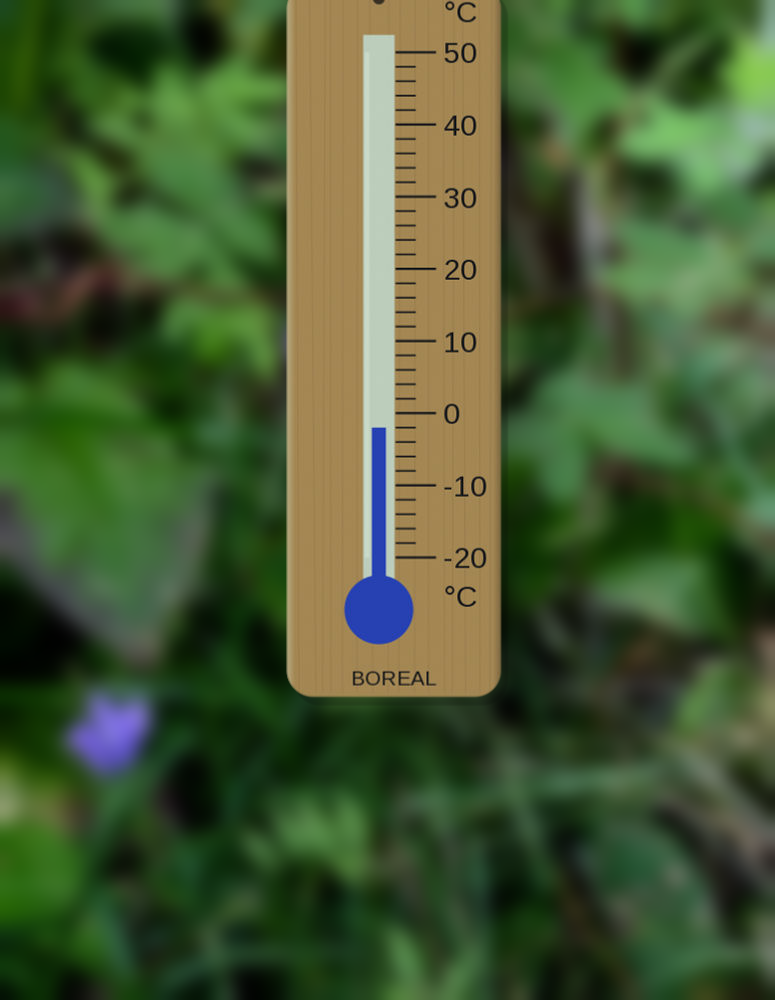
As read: **-2** °C
